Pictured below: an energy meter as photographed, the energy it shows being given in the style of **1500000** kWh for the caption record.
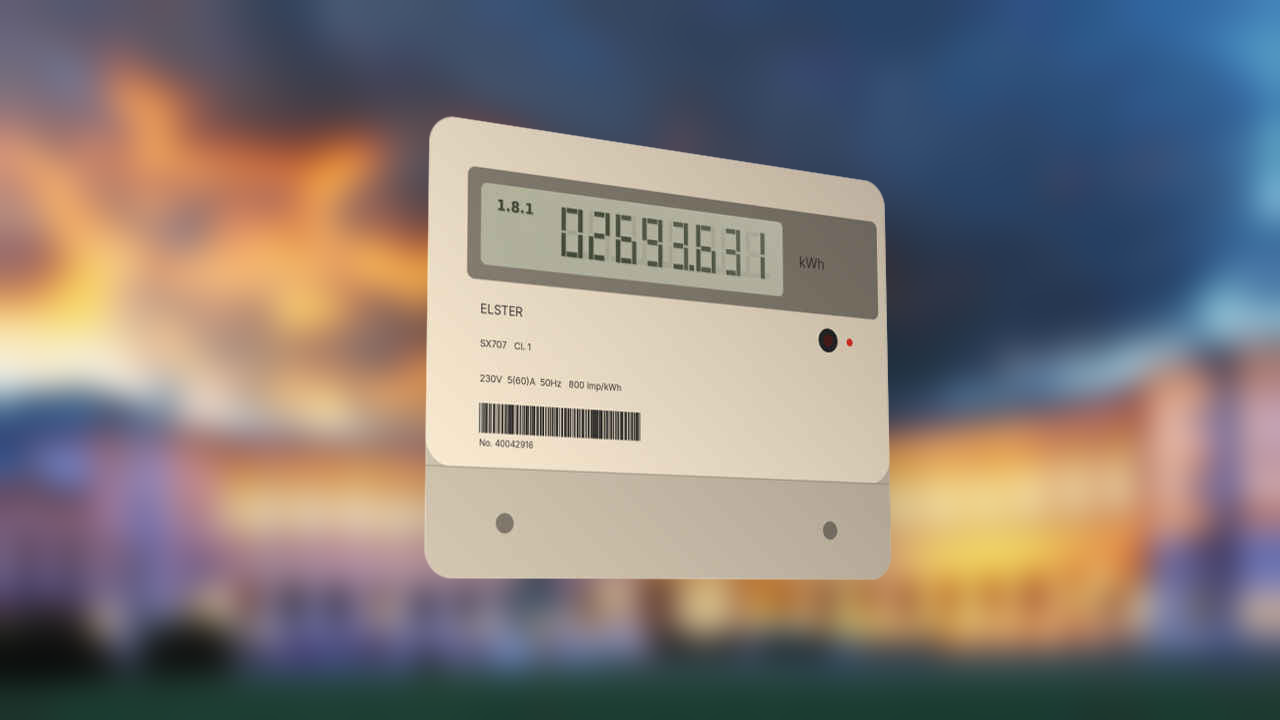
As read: **2693.631** kWh
